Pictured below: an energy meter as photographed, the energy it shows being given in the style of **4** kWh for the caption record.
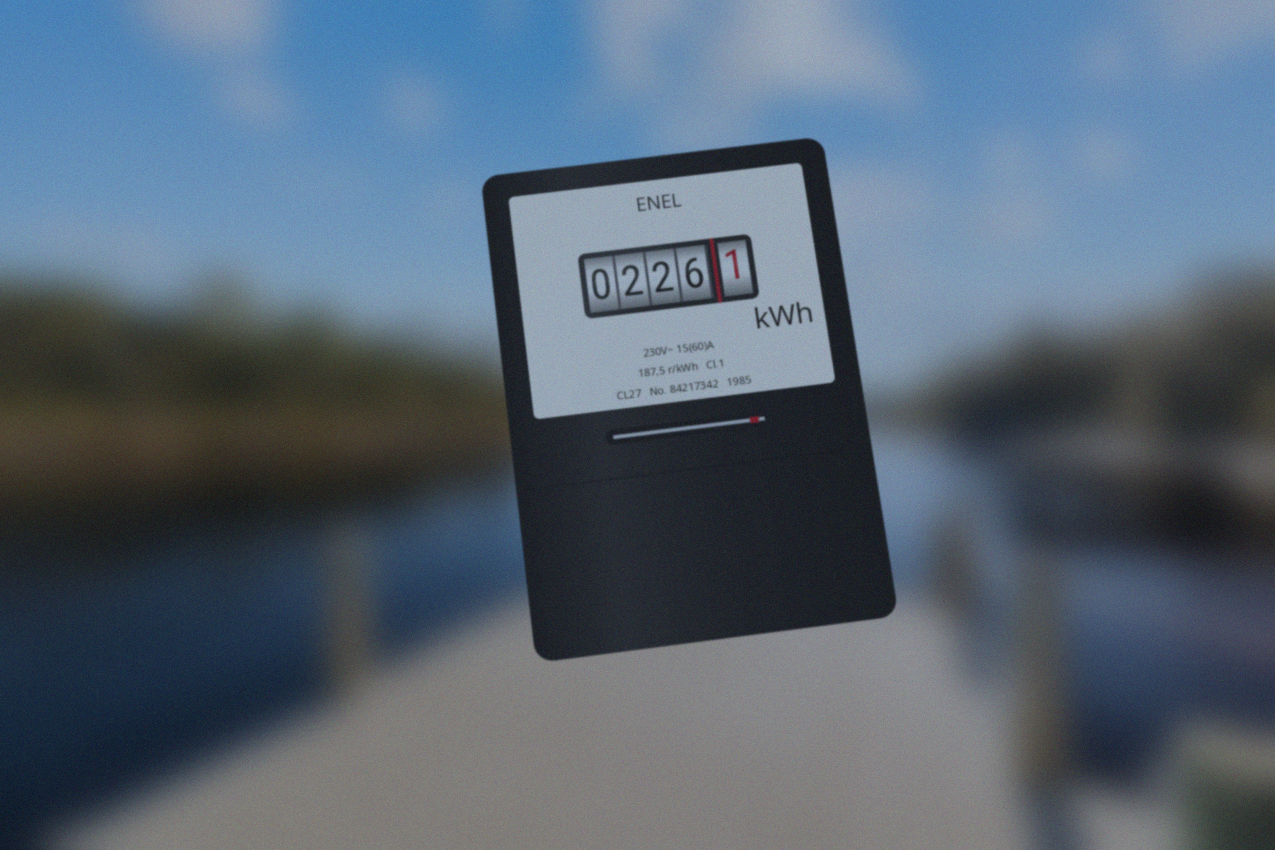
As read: **226.1** kWh
